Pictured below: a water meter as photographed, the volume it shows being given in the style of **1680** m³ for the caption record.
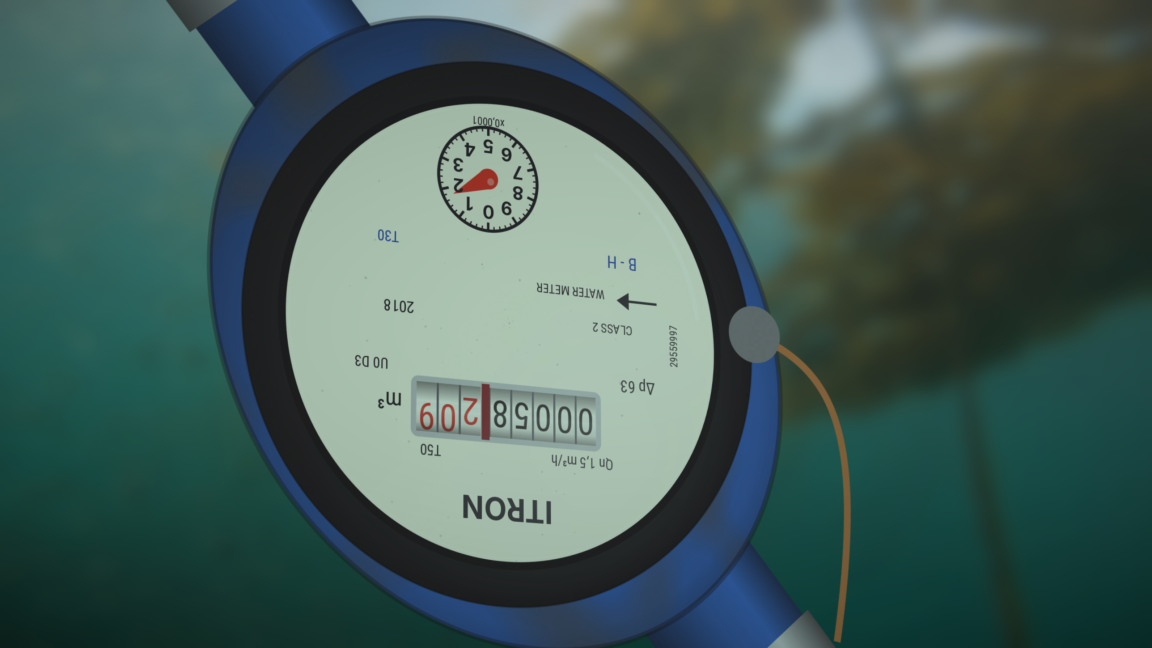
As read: **58.2091** m³
